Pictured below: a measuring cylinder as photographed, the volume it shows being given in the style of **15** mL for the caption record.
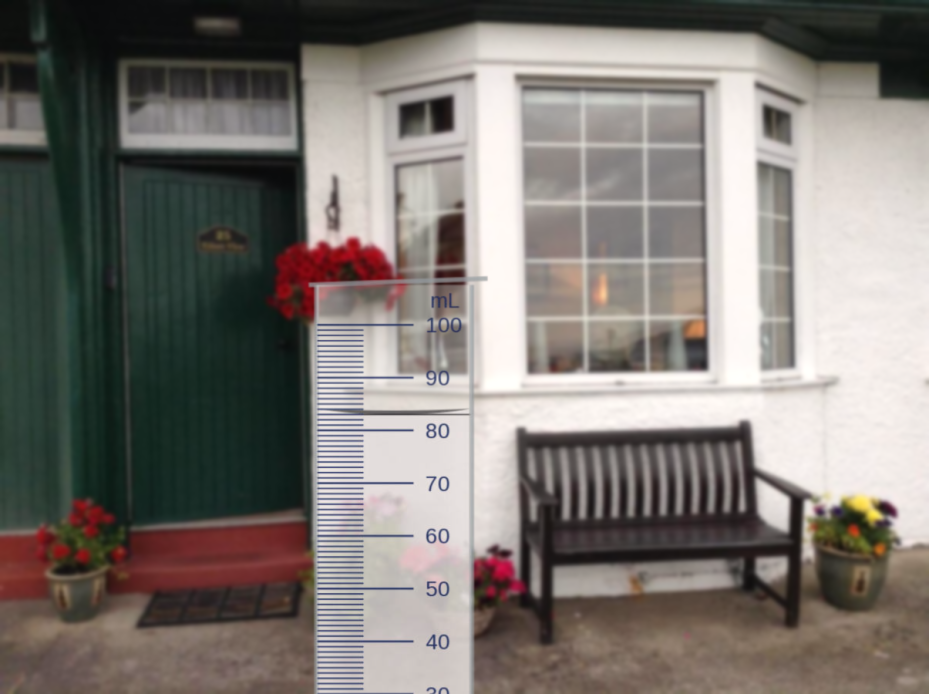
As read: **83** mL
